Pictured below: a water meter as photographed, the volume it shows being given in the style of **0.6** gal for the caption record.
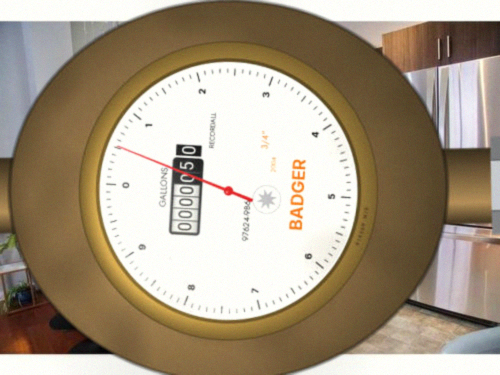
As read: **50.5** gal
